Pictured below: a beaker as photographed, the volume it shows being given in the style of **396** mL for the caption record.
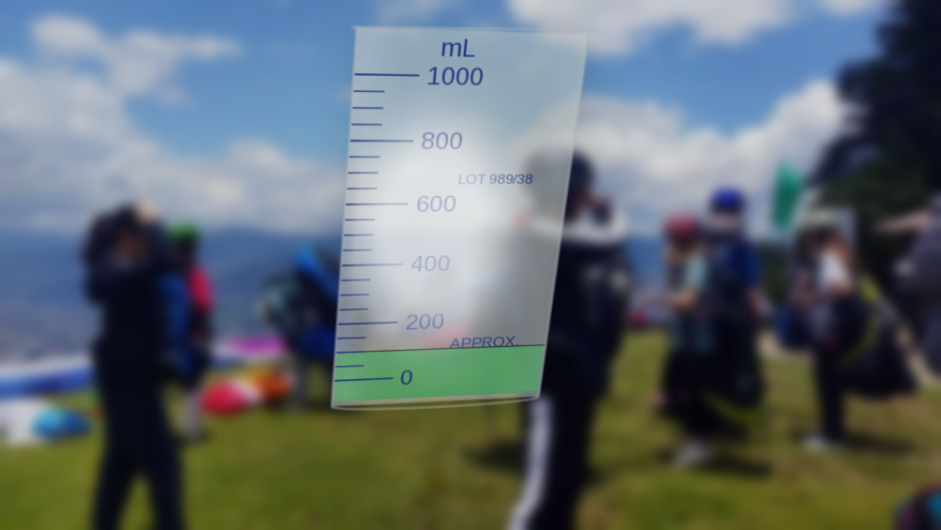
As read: **100** mL
